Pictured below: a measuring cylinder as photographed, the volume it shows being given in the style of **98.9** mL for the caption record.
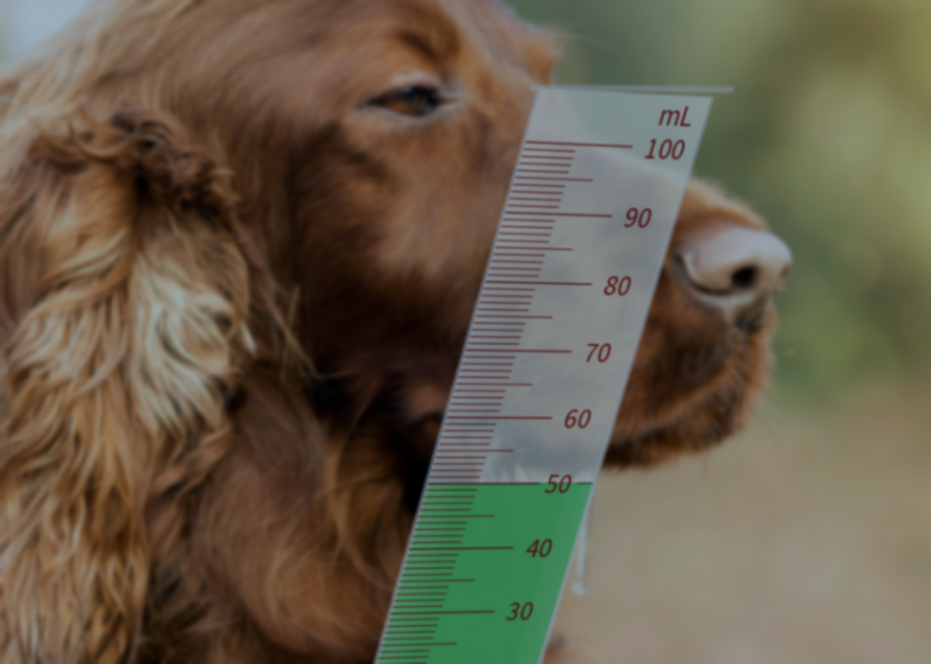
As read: **50** mL
